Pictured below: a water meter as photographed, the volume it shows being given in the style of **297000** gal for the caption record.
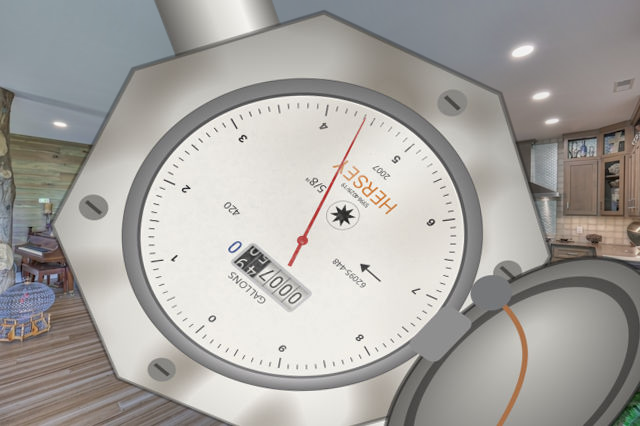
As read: **7494.4** gal
